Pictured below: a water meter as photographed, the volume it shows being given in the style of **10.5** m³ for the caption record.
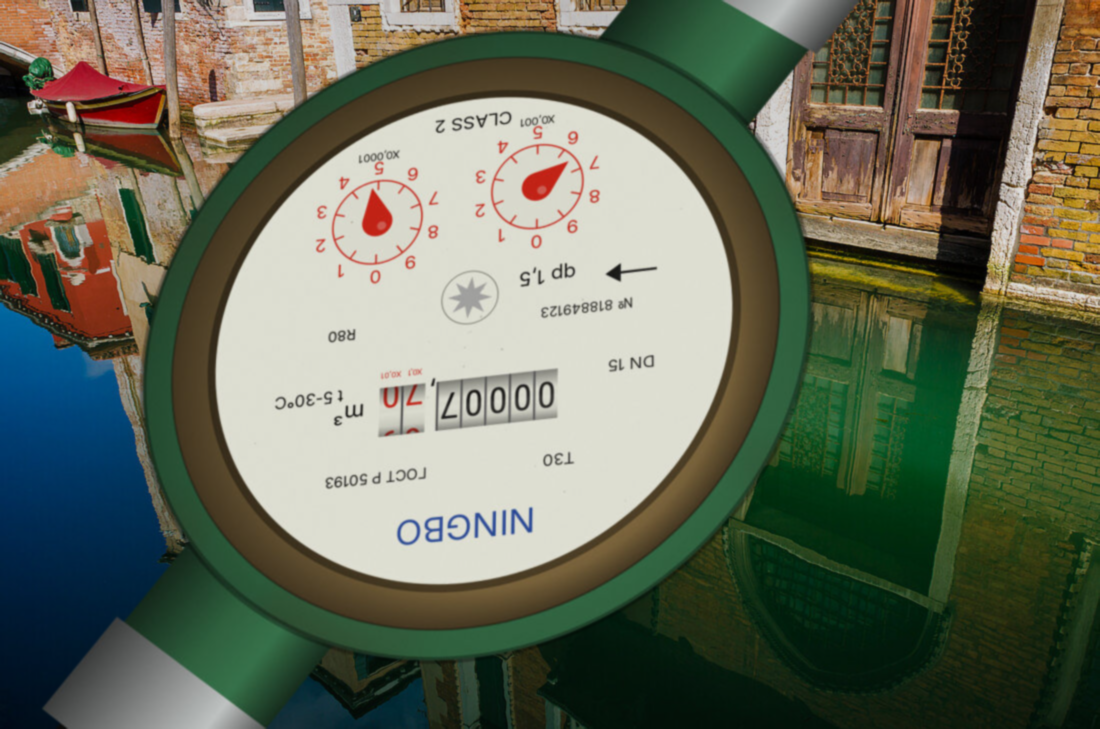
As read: **7.6964** m³
